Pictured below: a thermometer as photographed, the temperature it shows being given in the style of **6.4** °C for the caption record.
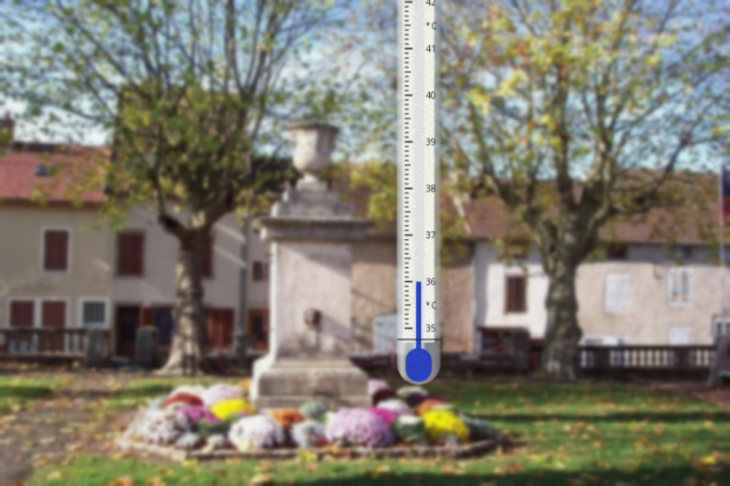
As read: **36** °C
